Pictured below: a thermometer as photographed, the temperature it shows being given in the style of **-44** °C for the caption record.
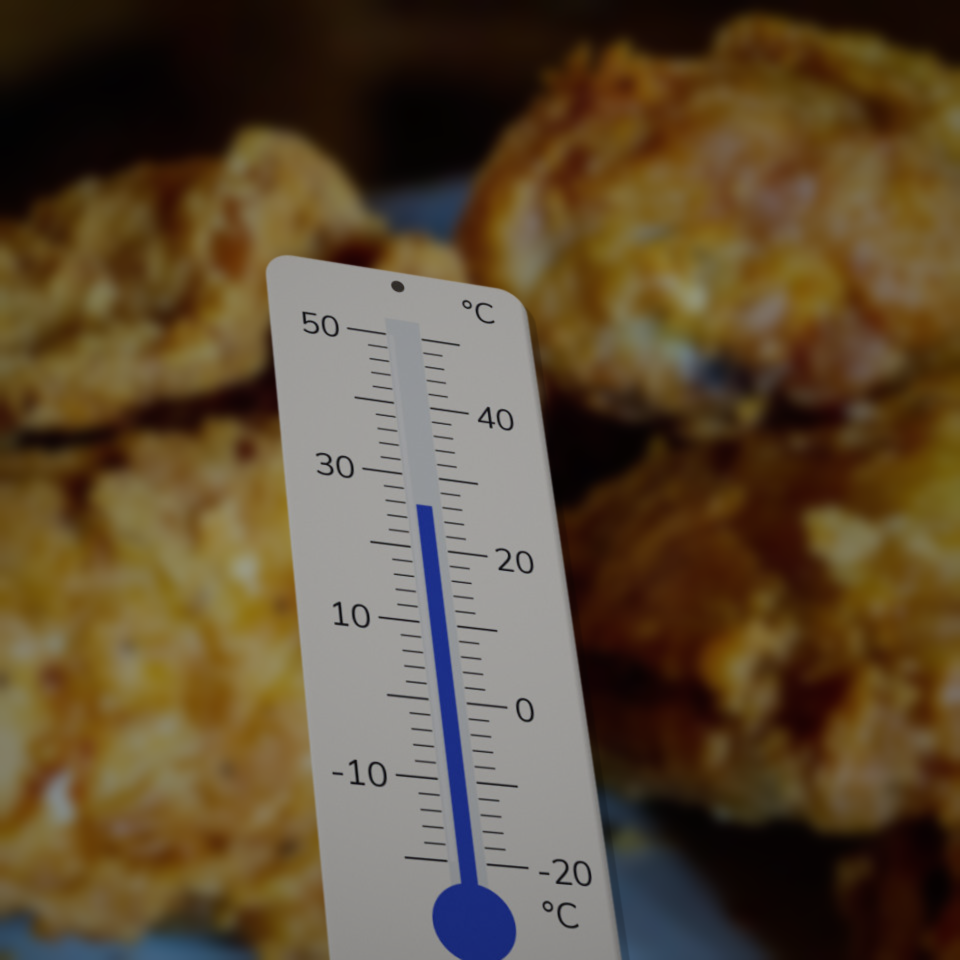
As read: **26** °C
